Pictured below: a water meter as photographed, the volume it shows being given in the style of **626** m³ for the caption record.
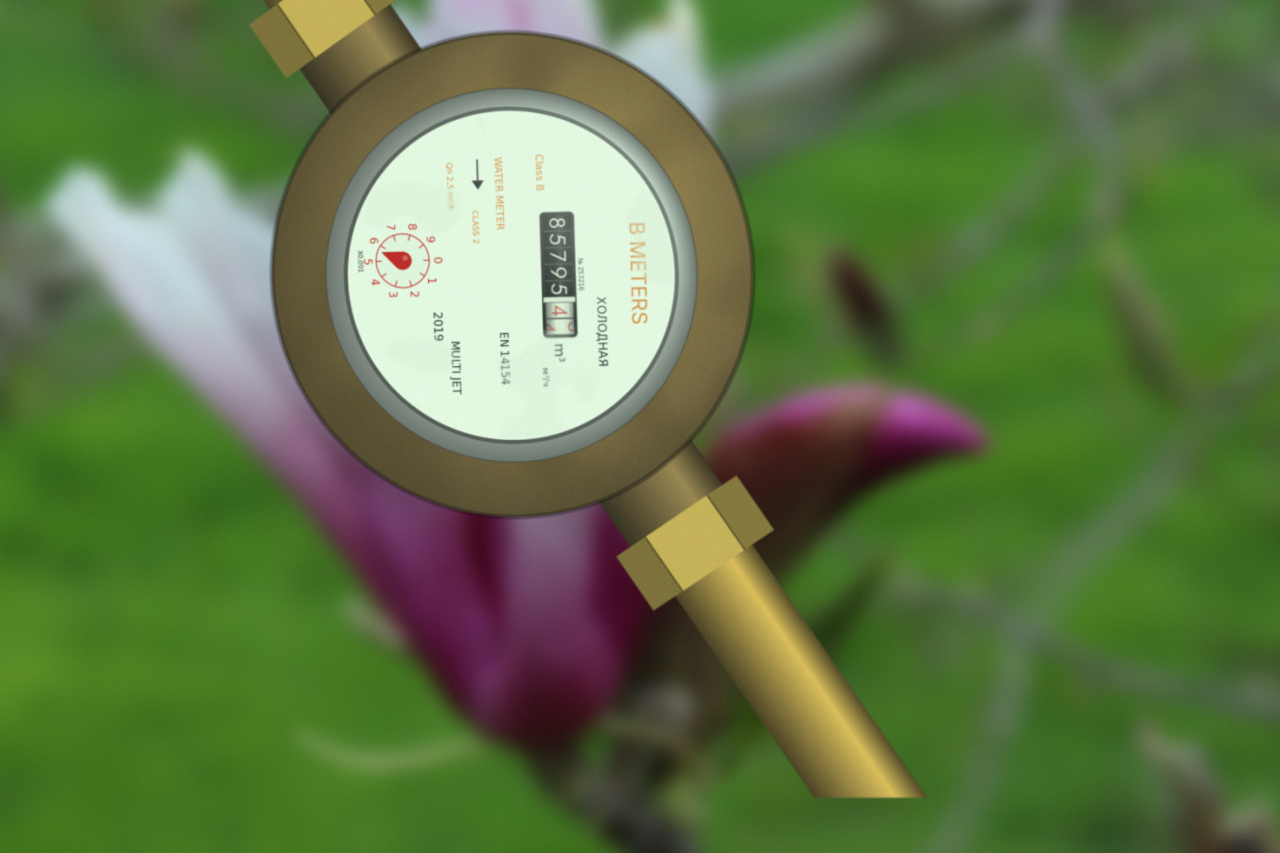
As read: **85795.435** m³
